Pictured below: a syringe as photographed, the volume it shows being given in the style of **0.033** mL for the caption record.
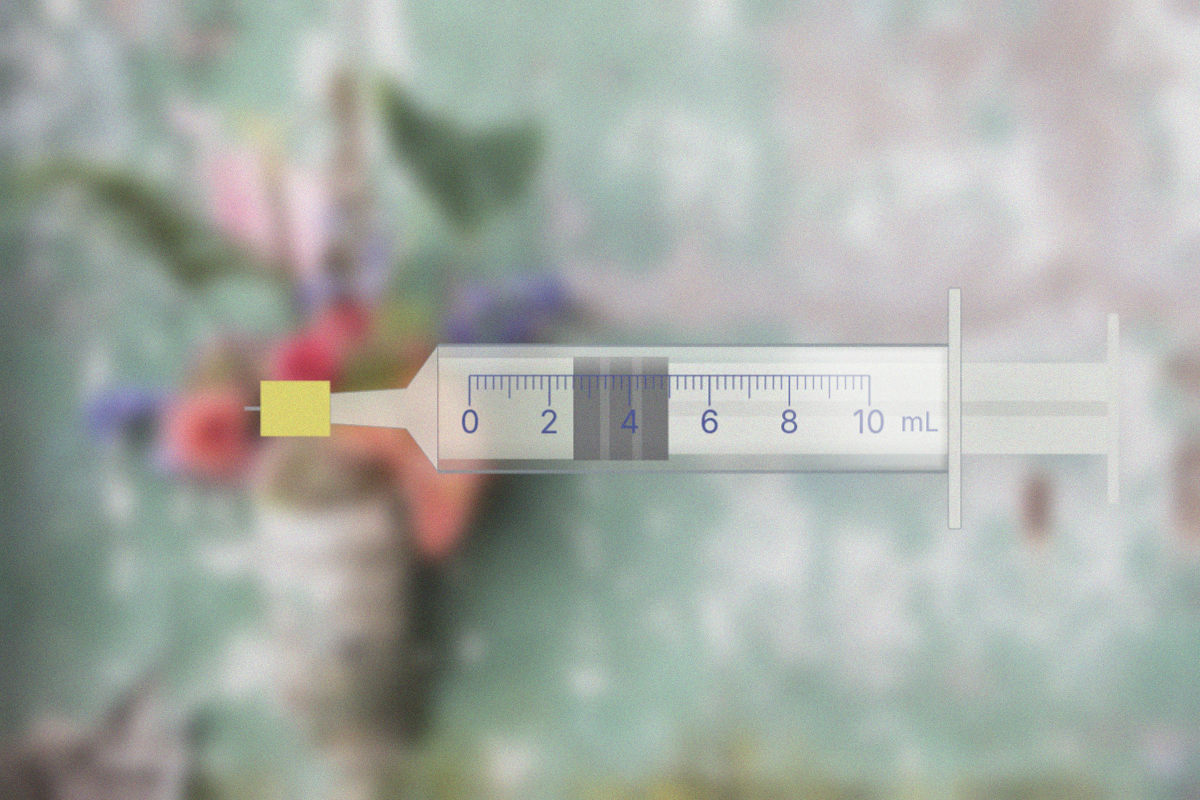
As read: **2.6** mL
